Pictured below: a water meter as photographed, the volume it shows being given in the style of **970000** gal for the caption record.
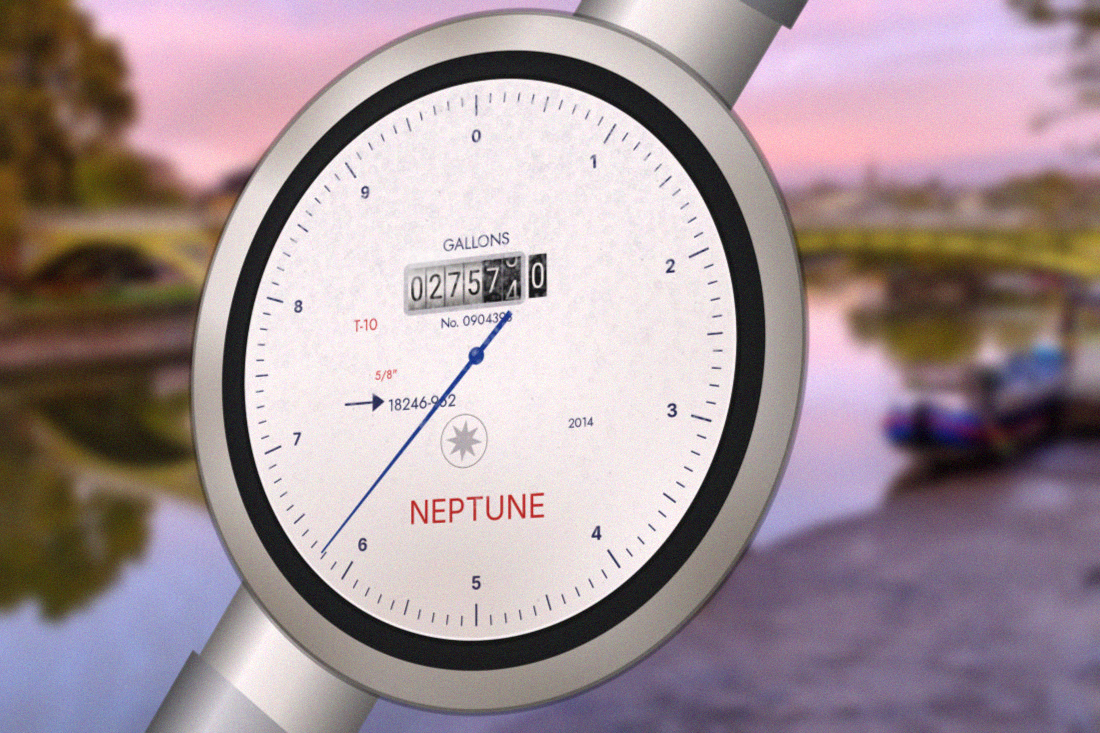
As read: **275736.2** gal
